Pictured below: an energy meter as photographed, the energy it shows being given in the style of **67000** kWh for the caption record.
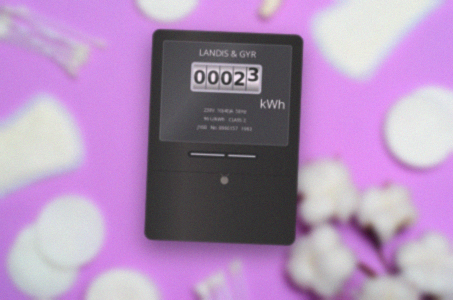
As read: **23** kWh
